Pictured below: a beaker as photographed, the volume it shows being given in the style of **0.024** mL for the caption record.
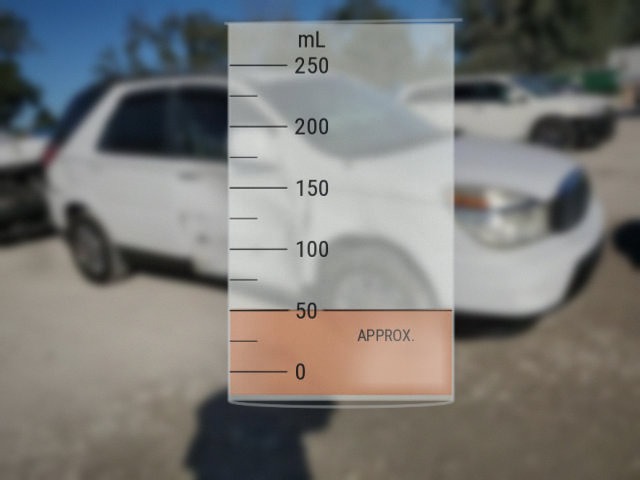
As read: **50** mL
